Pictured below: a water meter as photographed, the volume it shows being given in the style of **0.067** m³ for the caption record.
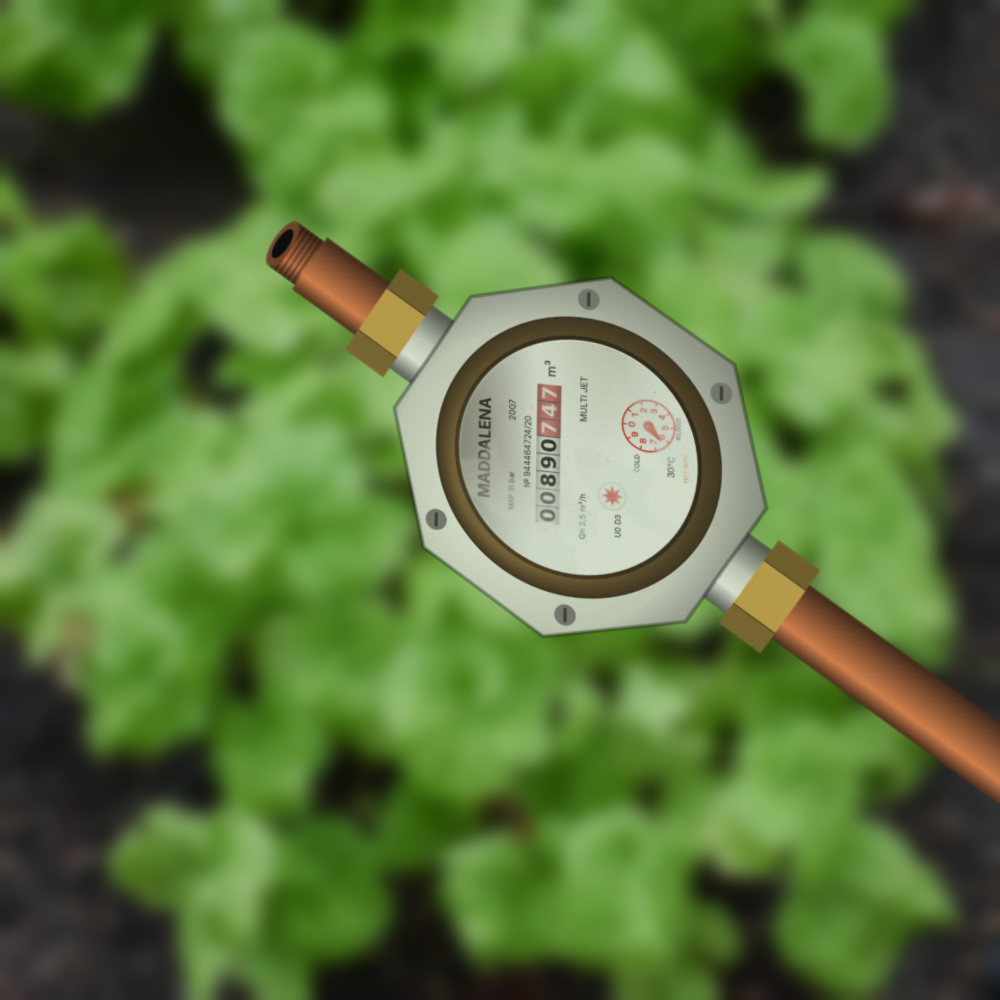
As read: **890.7476** m³
